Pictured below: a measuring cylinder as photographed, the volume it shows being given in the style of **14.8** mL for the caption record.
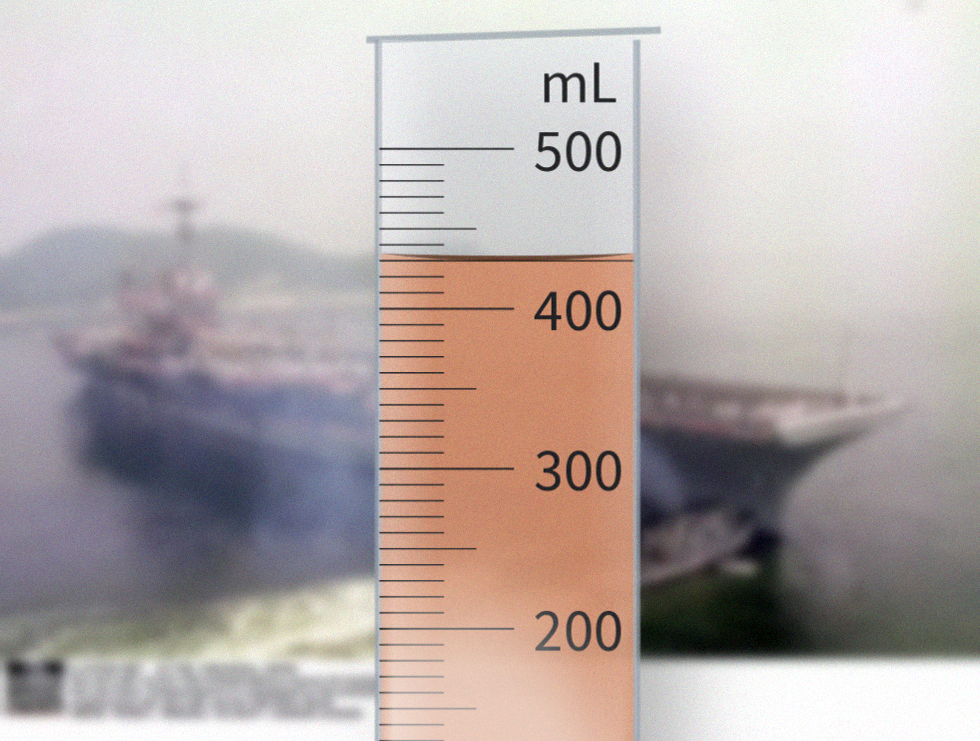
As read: **430** mL
